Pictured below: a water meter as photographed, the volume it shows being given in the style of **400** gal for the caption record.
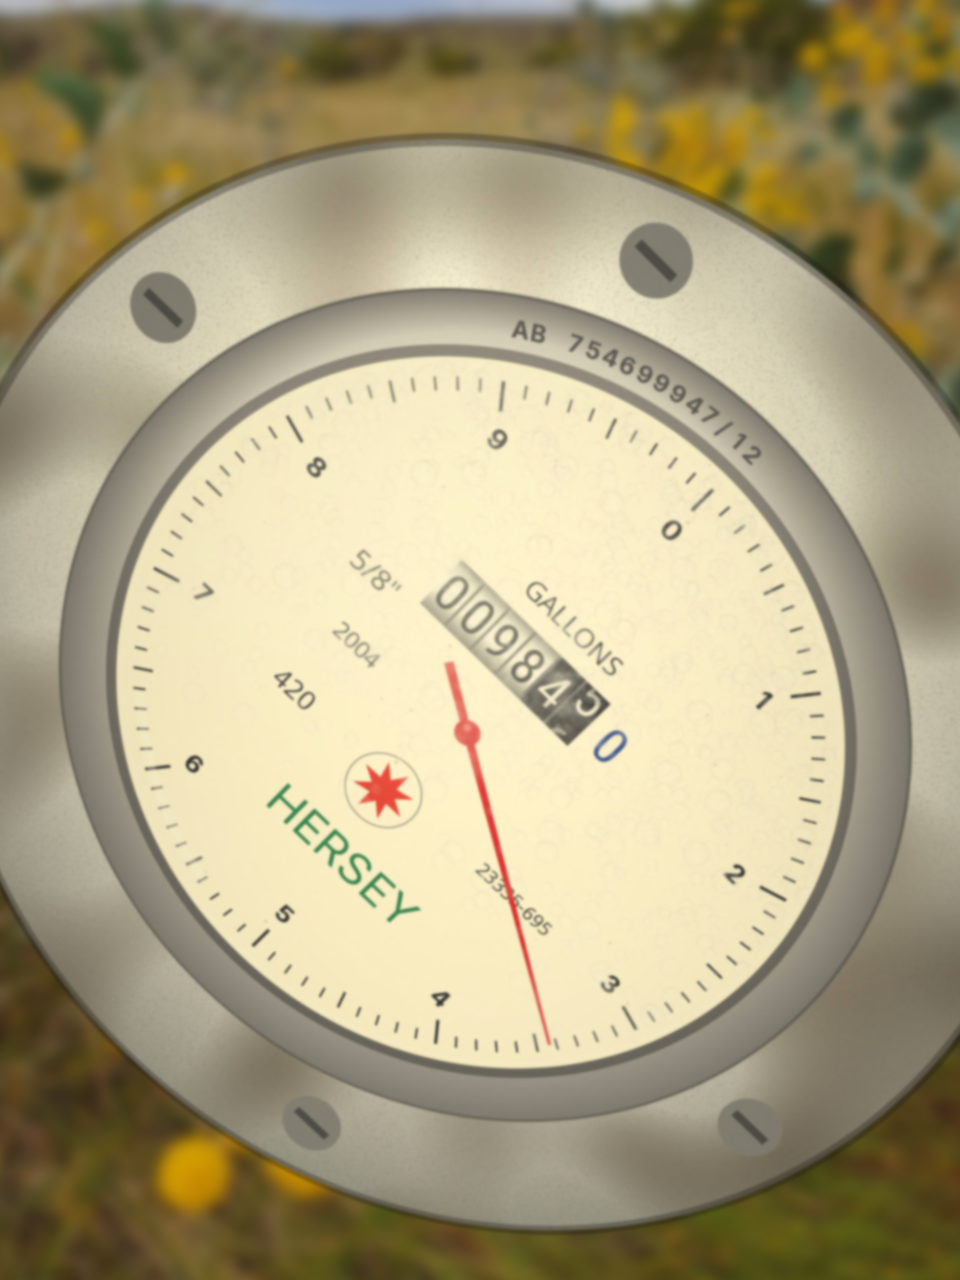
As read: **98453.4** gal
